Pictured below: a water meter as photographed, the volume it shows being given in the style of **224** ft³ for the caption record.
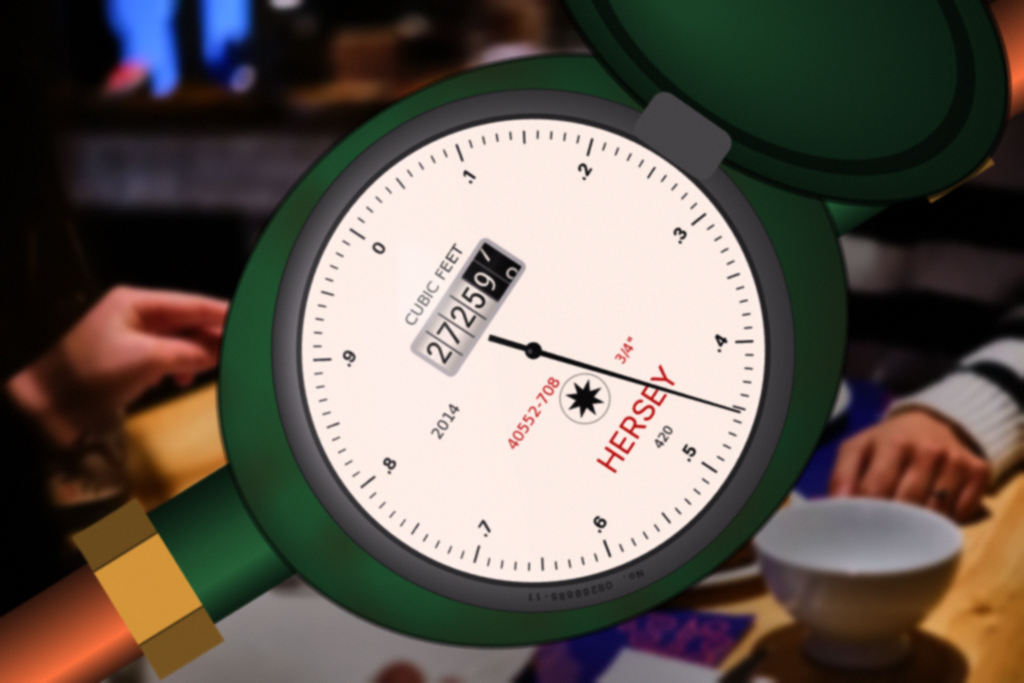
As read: **272597.45** ft³
